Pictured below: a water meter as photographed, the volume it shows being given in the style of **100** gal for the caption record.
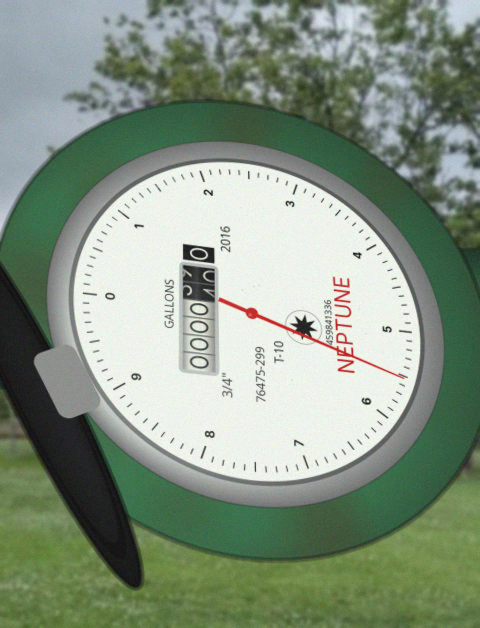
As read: **395.5** gal
